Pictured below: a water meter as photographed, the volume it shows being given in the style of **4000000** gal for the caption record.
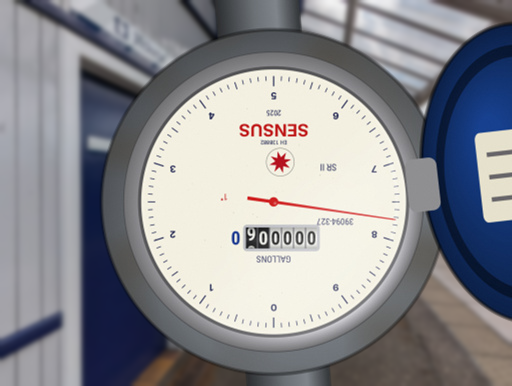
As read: **57.7** gal
